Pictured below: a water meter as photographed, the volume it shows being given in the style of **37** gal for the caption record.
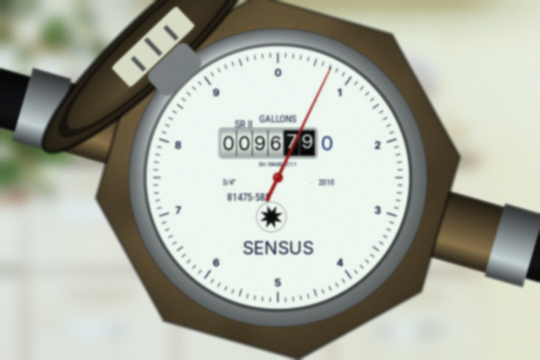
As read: **96790.7** gal
